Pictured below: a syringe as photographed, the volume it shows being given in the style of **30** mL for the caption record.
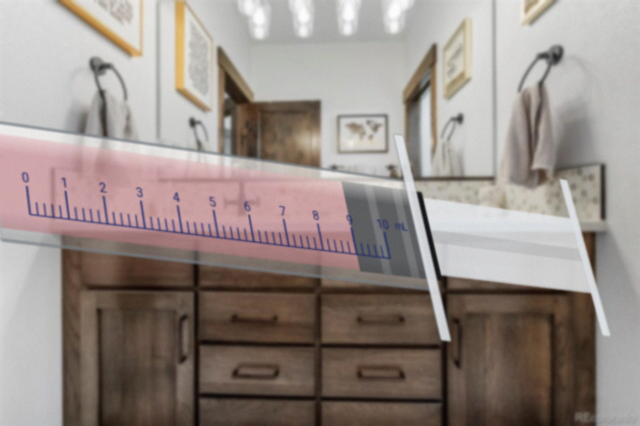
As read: **9** mL
